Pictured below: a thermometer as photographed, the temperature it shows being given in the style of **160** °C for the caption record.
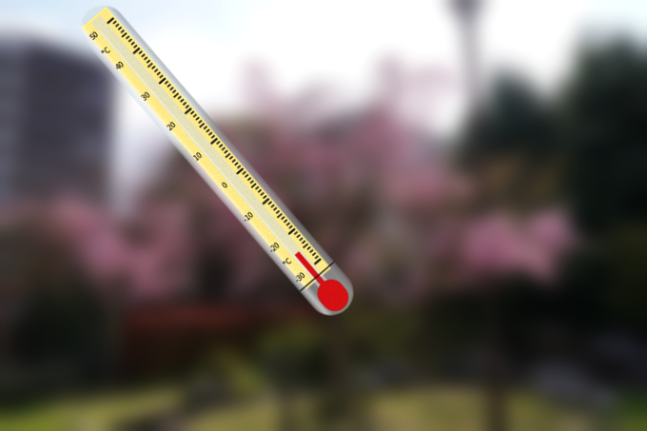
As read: **-25** °C
